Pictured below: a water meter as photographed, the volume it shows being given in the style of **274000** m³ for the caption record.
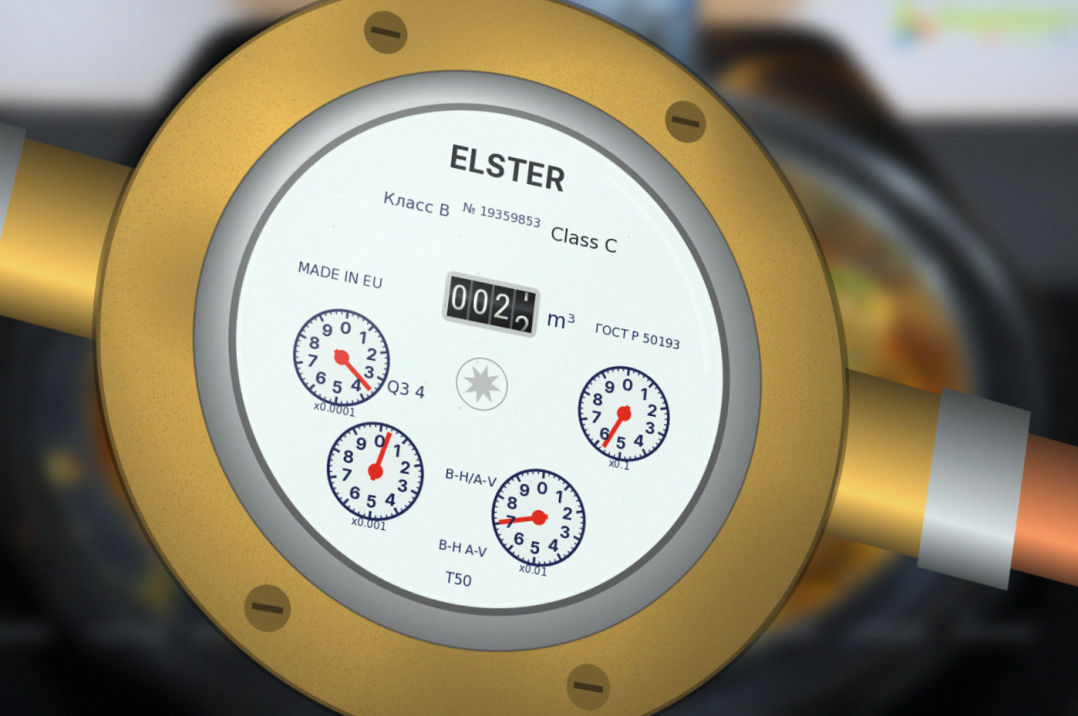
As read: **21.5703** m³
